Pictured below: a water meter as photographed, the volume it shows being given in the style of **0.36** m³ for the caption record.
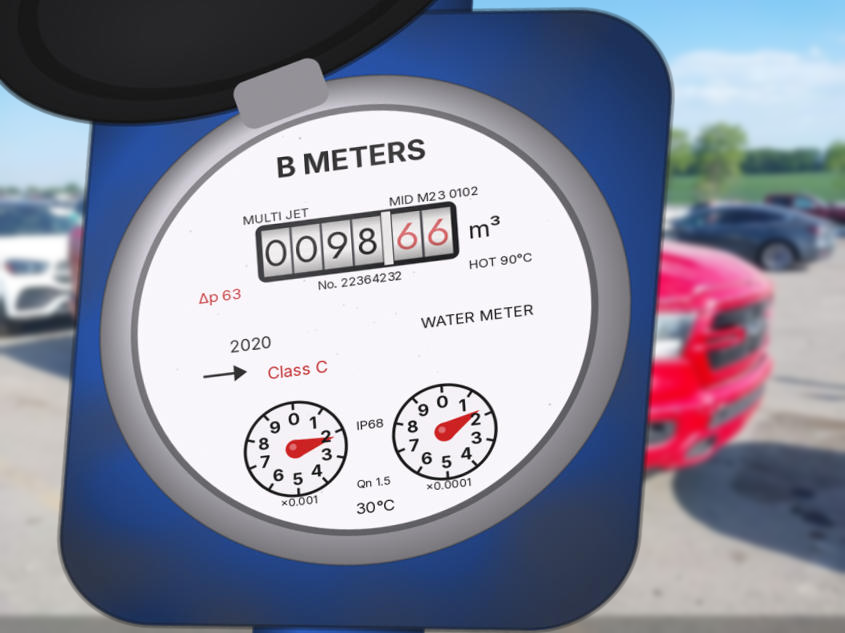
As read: **98.6621** m³
